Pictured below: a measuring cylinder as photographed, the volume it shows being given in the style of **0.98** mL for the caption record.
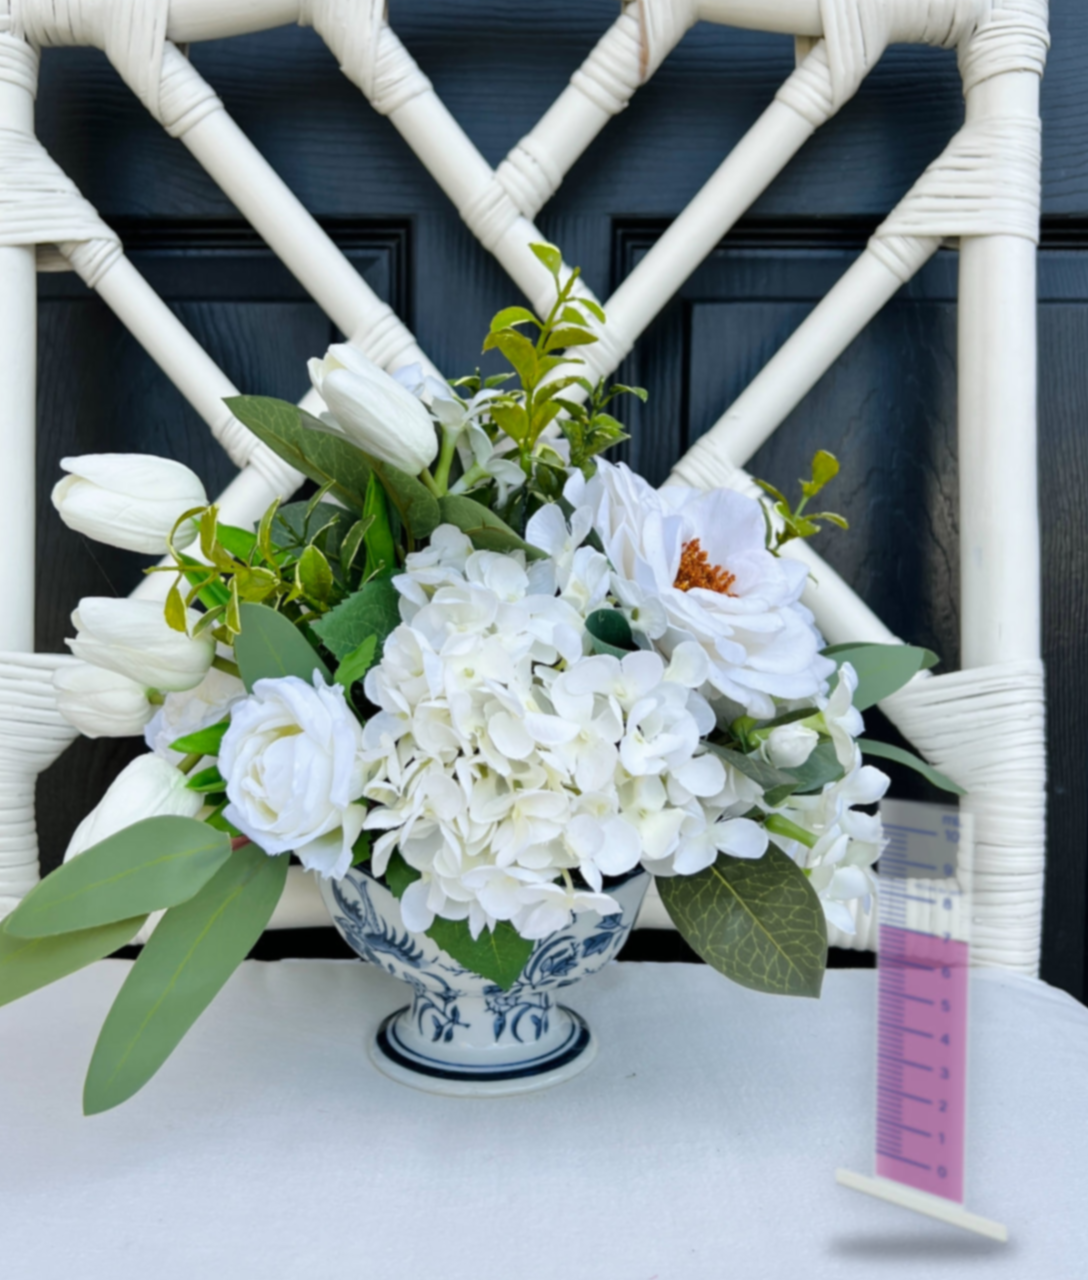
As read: **7** mL
